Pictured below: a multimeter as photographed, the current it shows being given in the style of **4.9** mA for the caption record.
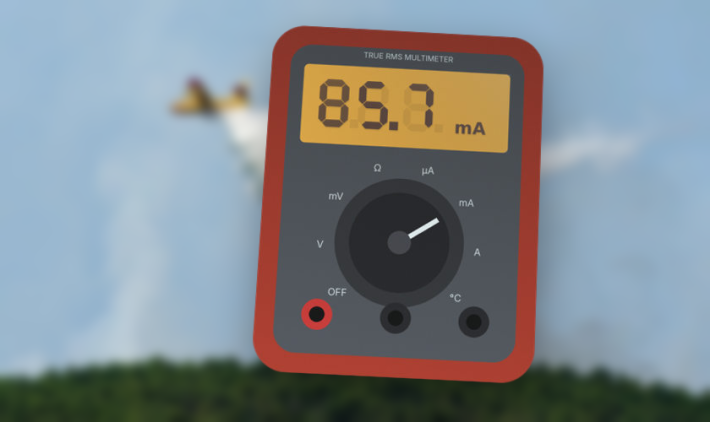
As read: **85.7** mA
